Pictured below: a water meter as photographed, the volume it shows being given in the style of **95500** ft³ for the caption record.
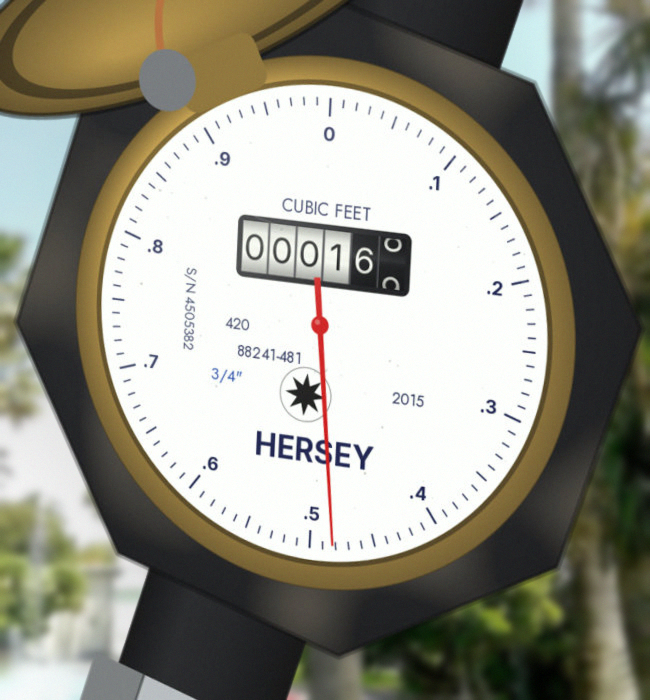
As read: **168.48** ft³
